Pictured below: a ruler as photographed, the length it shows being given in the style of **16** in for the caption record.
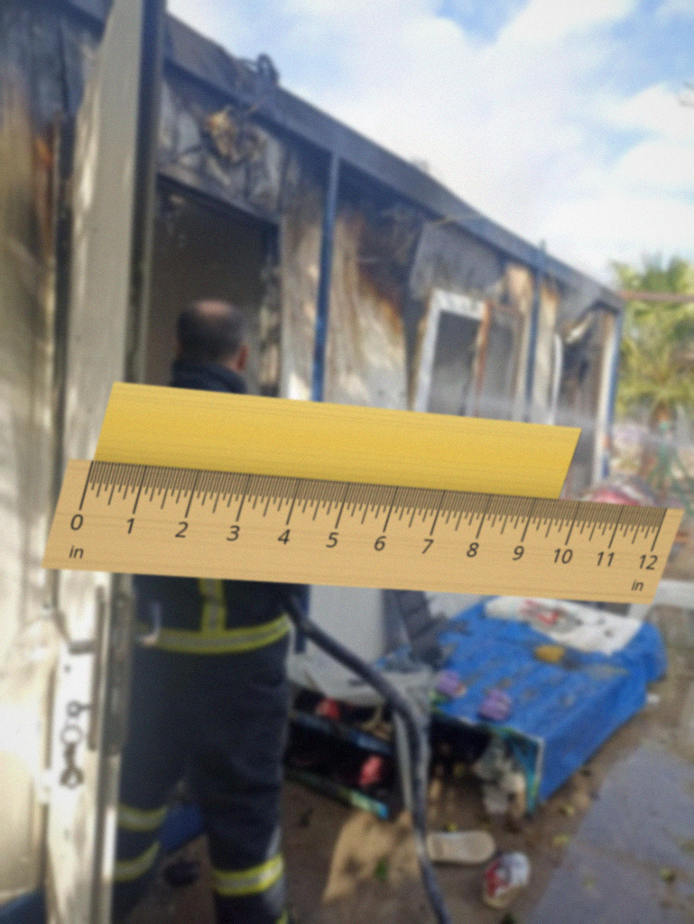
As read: **9.5** in
